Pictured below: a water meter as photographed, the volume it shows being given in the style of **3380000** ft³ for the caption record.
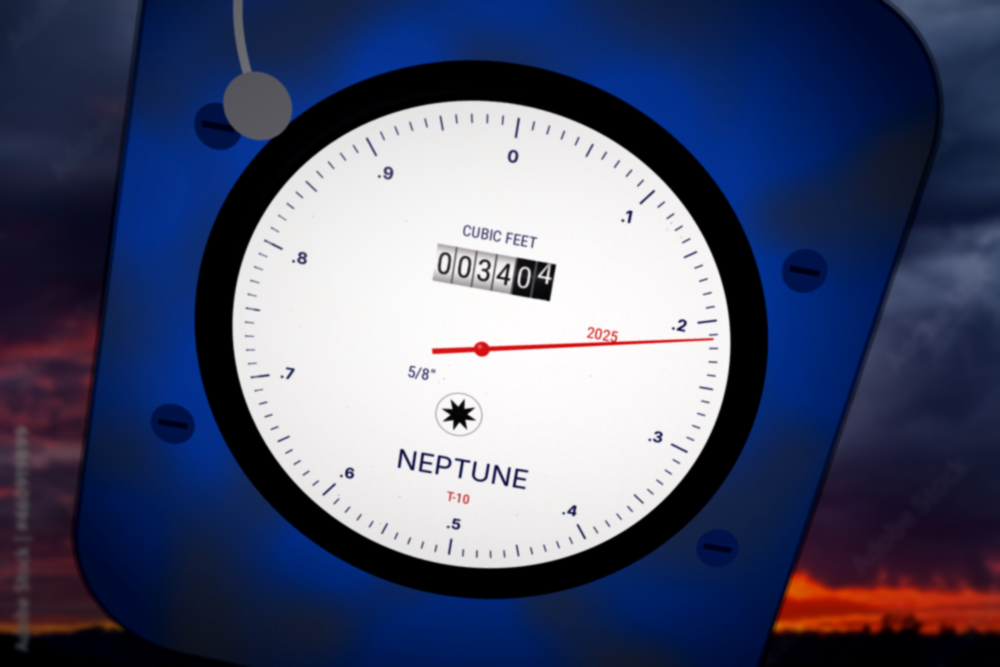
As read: **3404.21** ft³
